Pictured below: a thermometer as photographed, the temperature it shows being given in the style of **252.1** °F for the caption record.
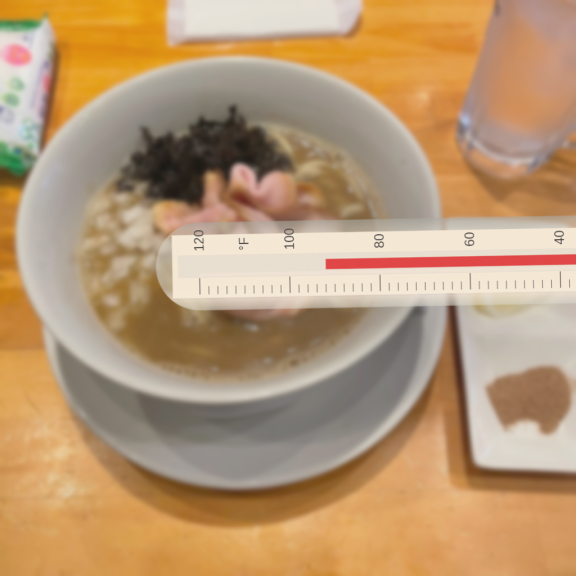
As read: **92** °F
